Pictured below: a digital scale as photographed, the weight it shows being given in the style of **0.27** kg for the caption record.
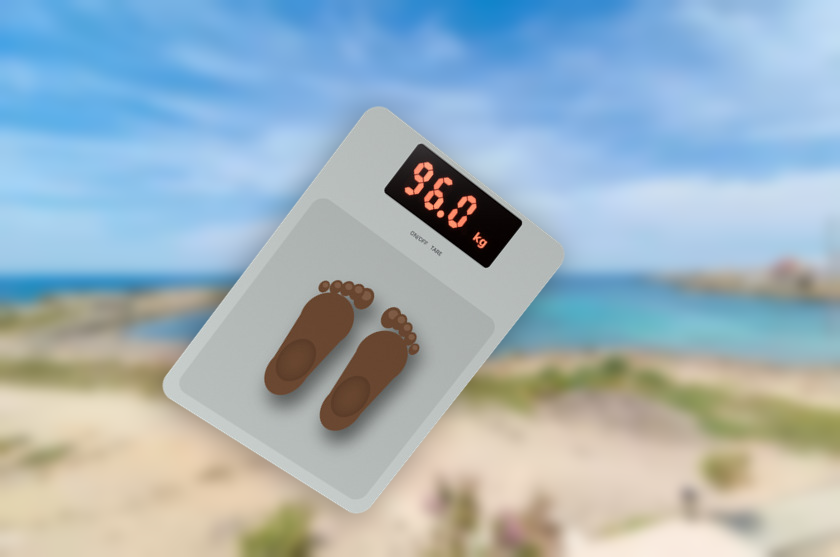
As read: **96.0** kg
